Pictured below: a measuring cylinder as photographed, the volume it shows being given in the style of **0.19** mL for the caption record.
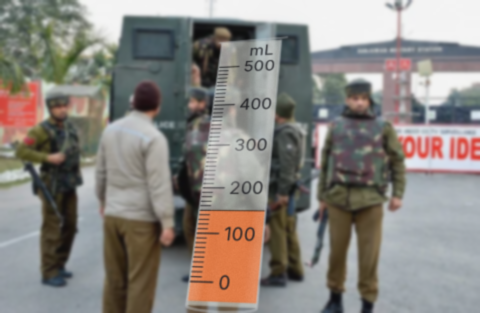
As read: **150** mL
